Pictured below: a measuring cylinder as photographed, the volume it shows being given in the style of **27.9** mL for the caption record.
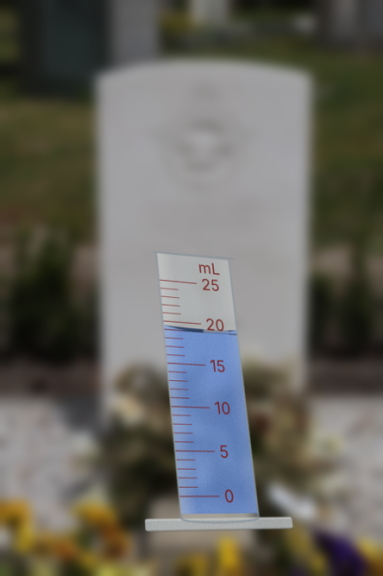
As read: **19** mL
